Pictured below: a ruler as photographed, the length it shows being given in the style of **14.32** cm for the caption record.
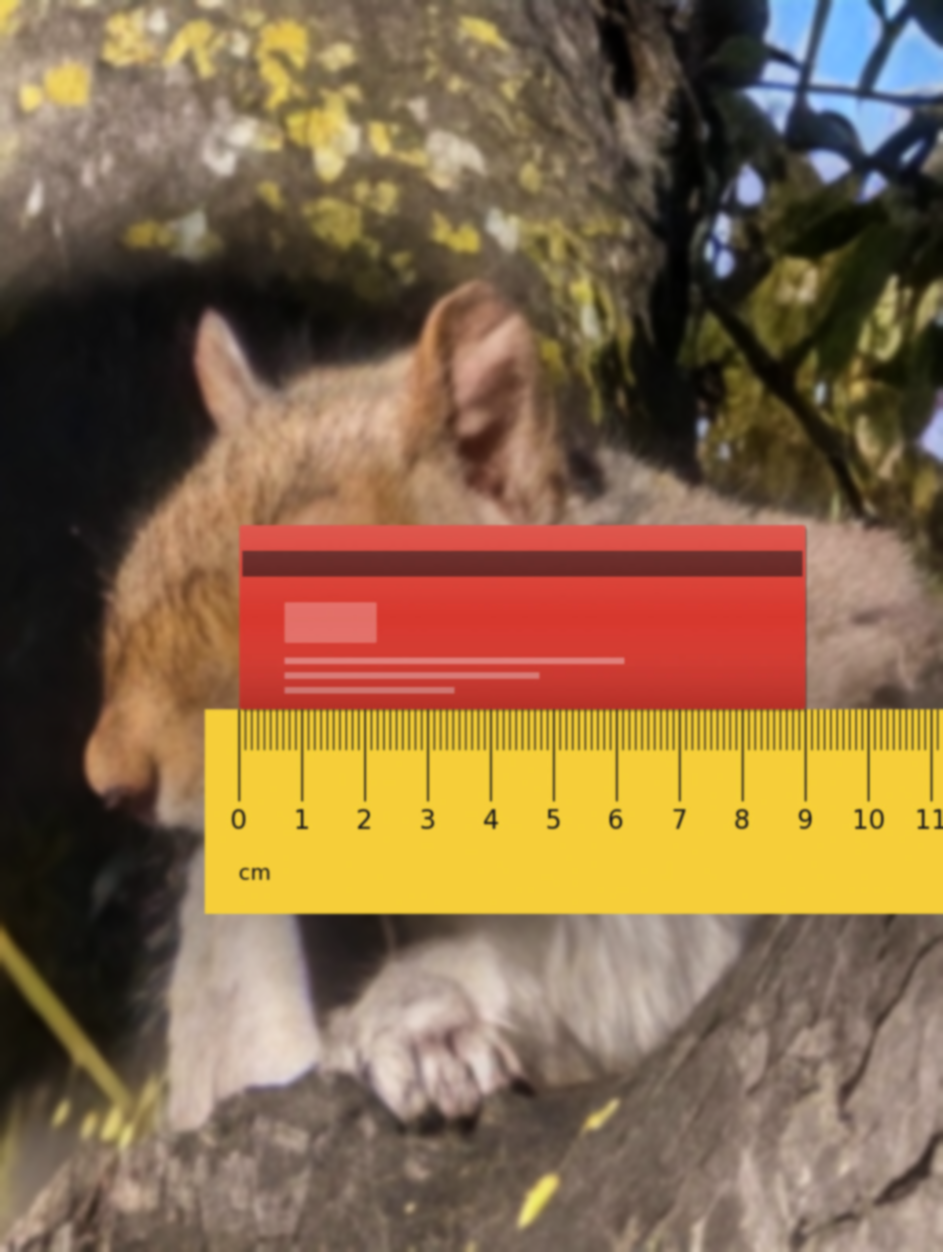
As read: **9** cm
